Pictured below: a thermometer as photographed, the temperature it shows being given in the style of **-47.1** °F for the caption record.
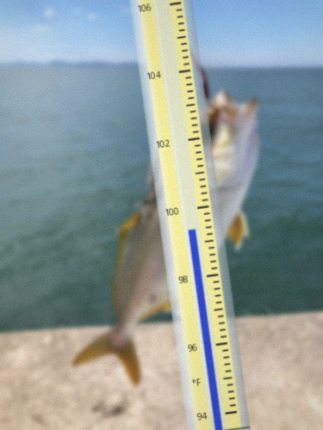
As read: **99.4** °F
